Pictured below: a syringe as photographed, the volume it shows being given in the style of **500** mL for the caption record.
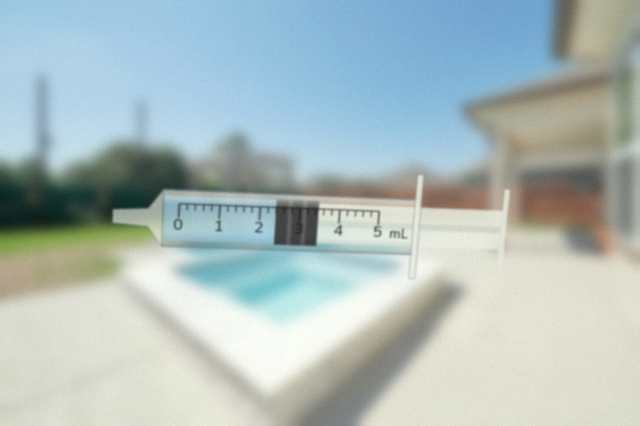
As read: **2.4** mL
